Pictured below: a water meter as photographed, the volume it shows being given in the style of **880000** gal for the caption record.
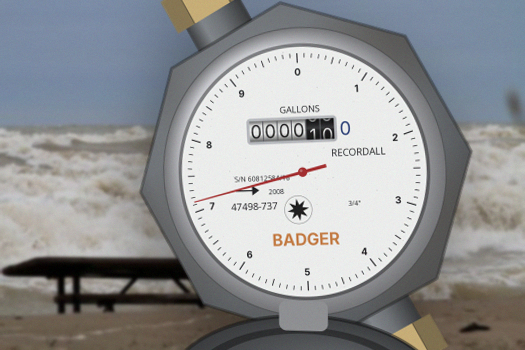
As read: **97.1** gal
